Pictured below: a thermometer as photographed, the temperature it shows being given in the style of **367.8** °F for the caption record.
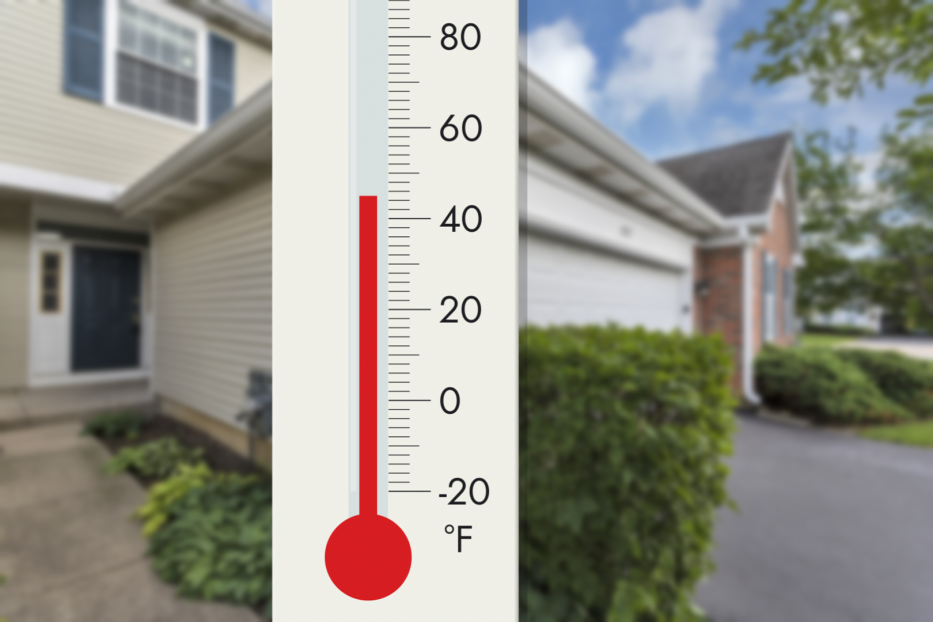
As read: **45** °F
